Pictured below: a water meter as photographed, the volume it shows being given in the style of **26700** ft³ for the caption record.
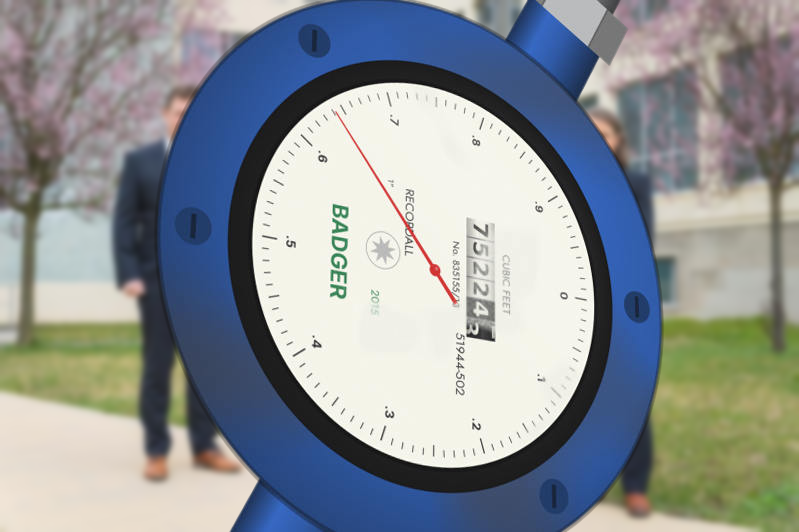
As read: **752242.64** ft³
